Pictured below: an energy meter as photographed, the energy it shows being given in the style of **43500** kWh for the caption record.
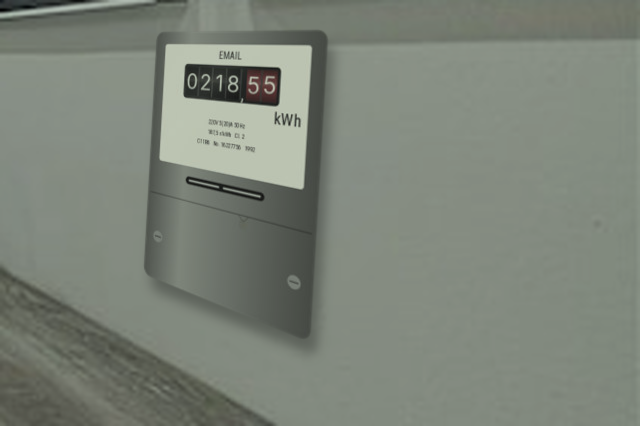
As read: **218.55** kWh
